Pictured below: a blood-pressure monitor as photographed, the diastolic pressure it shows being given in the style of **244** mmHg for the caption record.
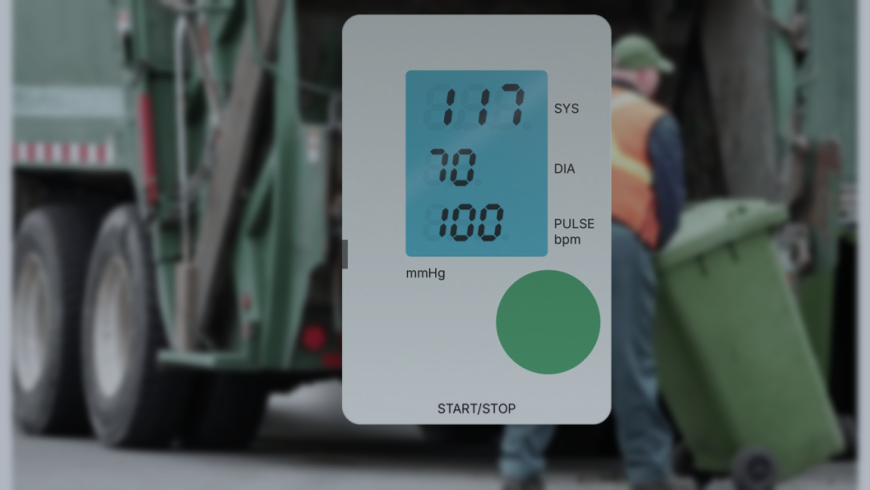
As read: **70** mmHg
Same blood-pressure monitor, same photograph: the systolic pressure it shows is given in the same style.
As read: **117** mmHg
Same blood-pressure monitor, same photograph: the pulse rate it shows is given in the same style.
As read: **100** bpm
